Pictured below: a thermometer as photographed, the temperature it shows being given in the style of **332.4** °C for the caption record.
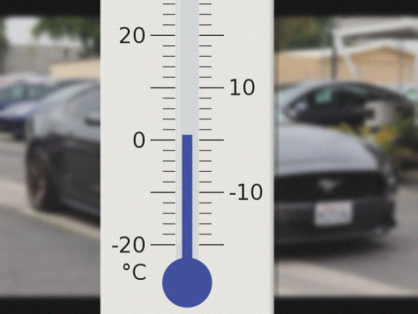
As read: **1** °C
